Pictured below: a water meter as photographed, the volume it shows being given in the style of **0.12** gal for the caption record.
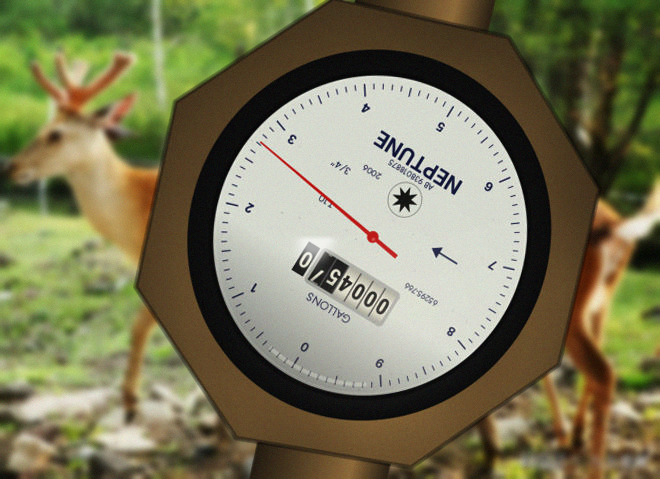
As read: **4572.7** gal
